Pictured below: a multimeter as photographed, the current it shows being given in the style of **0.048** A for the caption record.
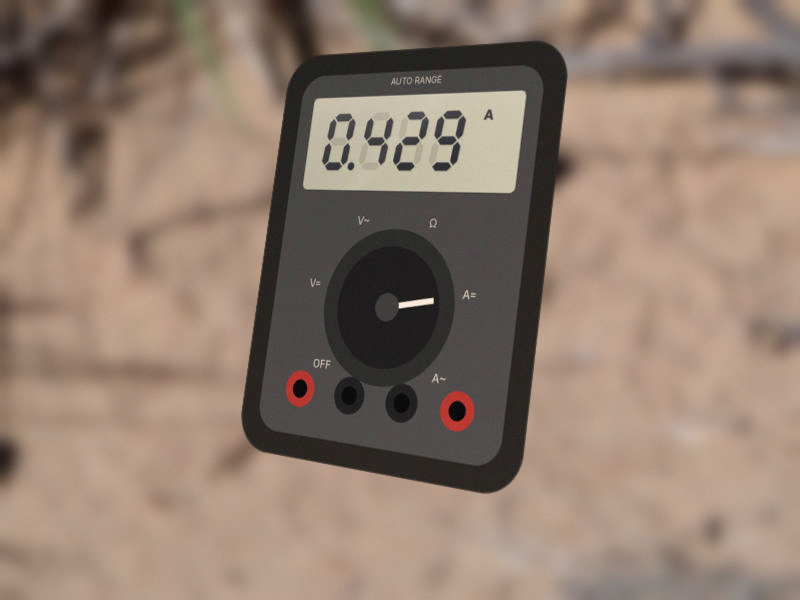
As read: **0.429** A
